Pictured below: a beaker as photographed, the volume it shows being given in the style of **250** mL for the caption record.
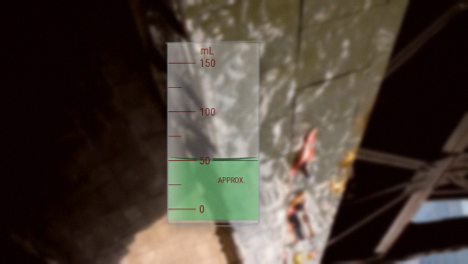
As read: **50** mL
